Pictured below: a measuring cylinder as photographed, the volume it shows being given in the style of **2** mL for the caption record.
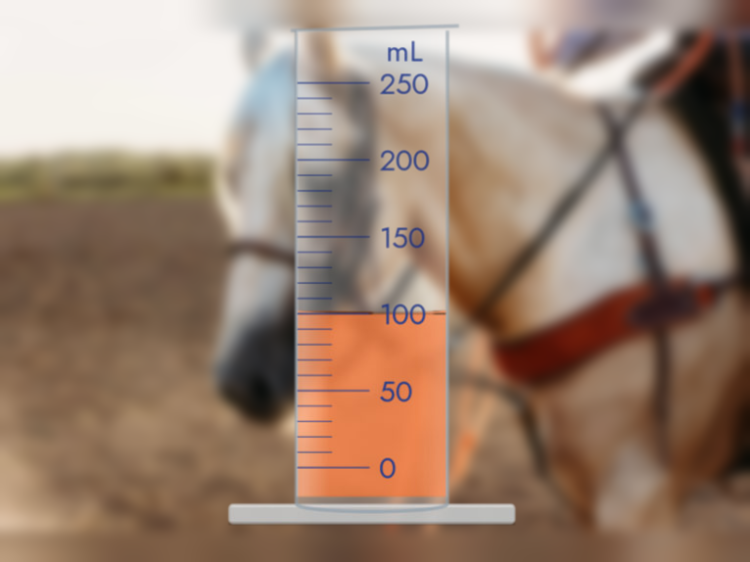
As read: **100** mL
